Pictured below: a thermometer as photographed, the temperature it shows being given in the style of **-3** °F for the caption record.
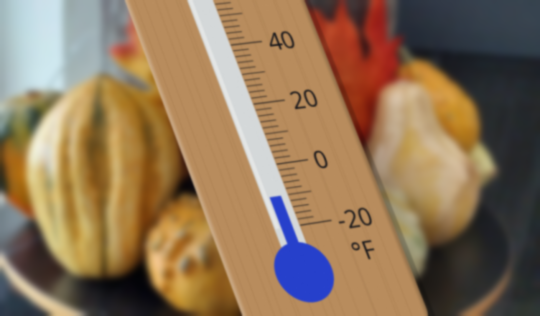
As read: **-10** °F
